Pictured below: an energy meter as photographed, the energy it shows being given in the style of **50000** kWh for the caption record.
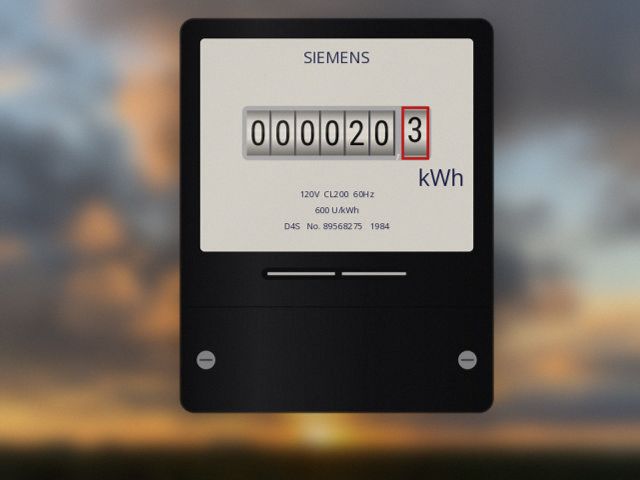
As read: **20.3** kWh
